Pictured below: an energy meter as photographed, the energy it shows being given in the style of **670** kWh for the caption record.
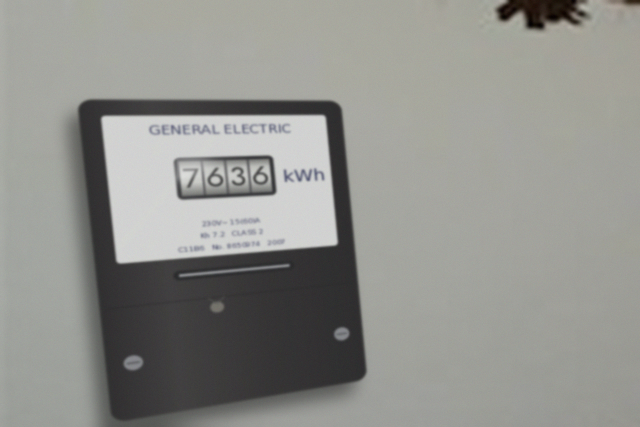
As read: **7636** kWh
